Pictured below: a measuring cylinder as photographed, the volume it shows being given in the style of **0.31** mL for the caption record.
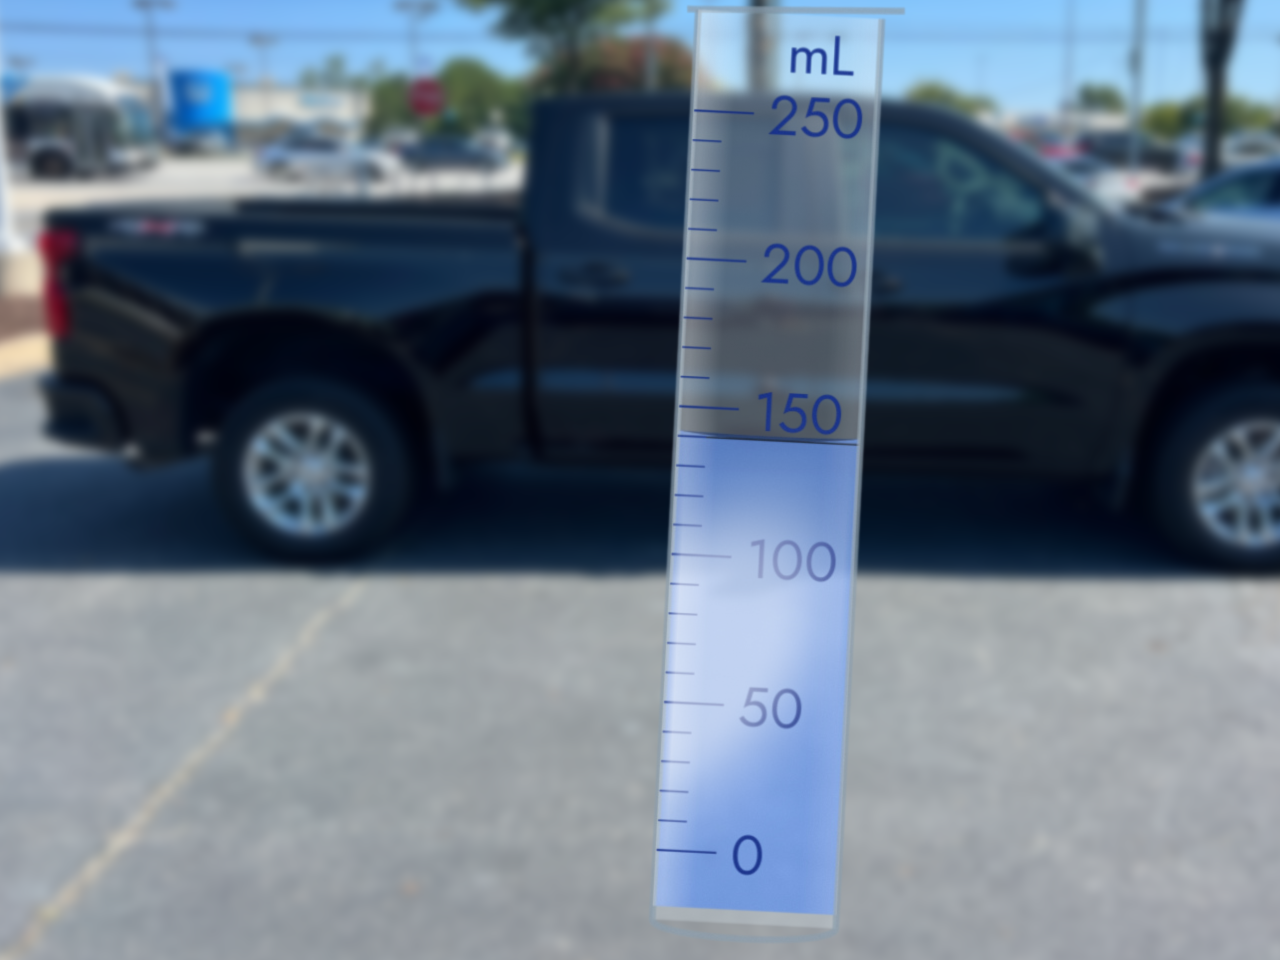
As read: **140** mL
